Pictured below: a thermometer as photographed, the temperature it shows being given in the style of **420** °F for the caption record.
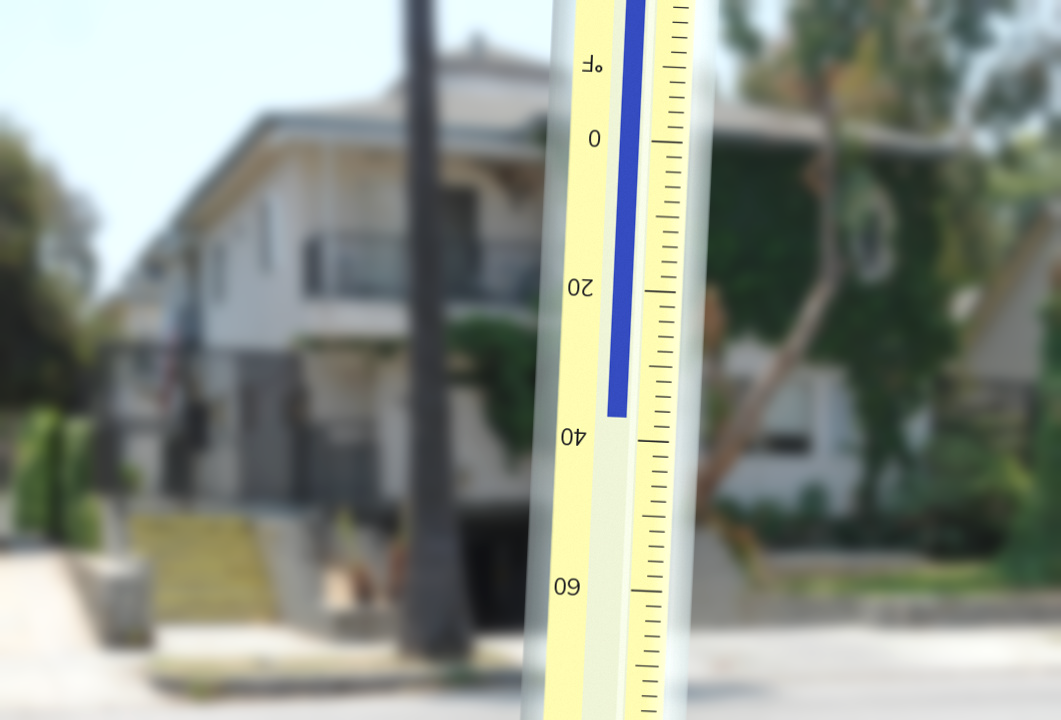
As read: **37** °F
